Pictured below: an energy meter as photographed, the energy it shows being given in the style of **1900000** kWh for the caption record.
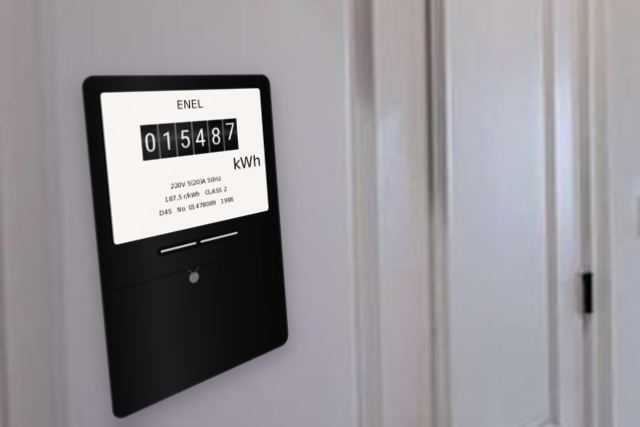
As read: **15487** kWh
